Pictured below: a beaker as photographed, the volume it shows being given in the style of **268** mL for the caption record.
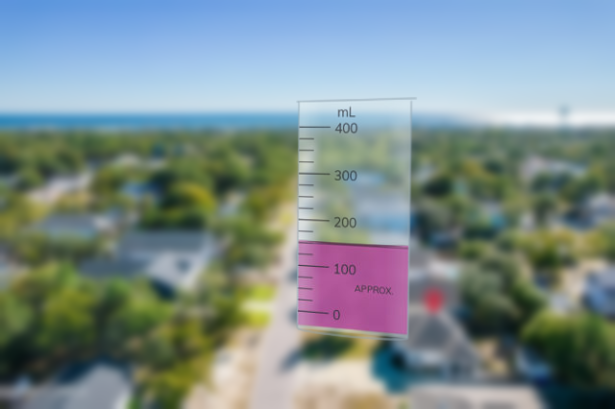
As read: **150** mL
